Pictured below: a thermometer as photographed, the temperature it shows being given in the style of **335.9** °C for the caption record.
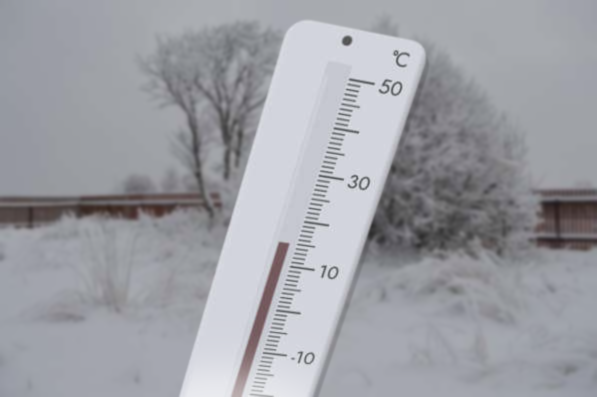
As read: **15** °C
